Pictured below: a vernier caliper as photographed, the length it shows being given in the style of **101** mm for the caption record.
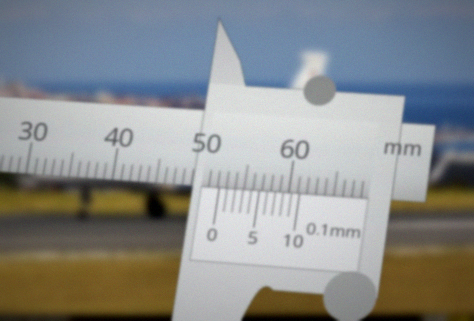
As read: **52.2** mm
